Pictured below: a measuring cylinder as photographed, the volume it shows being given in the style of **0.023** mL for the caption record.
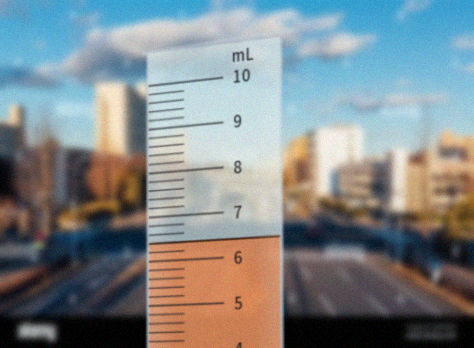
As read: **6.4** mL
